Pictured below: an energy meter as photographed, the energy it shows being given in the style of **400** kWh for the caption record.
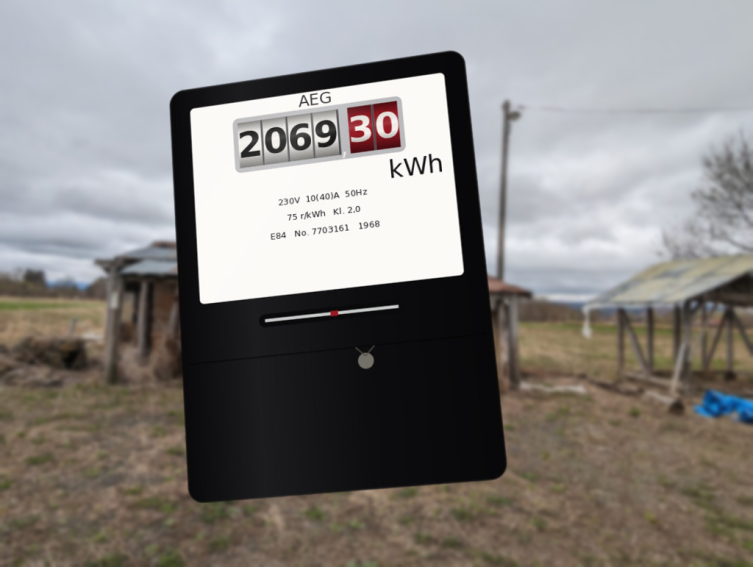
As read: **2069.30** kWh
